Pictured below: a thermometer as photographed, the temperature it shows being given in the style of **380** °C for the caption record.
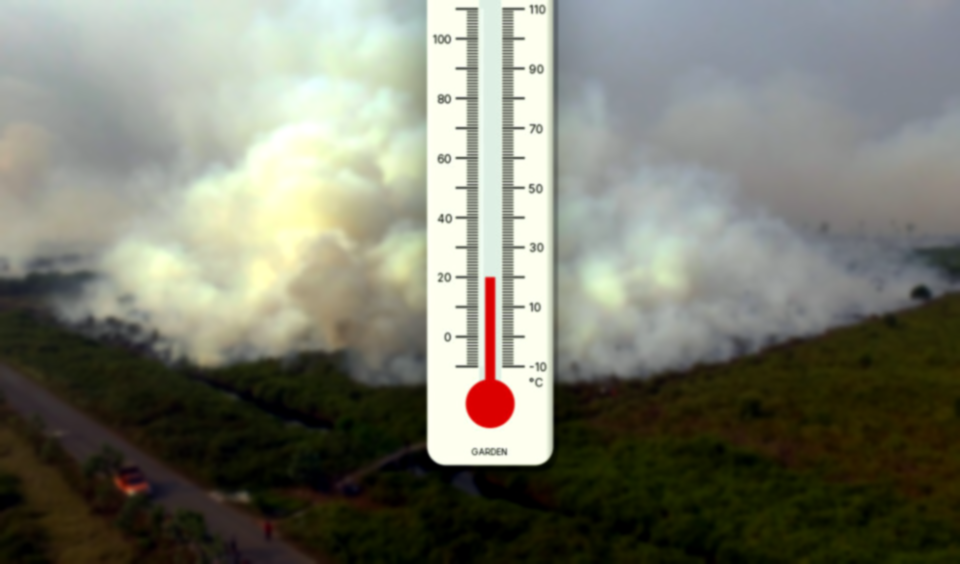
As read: **20** °C
